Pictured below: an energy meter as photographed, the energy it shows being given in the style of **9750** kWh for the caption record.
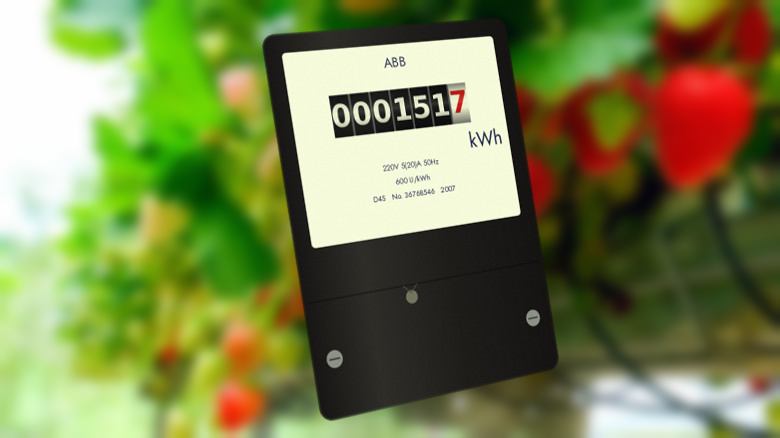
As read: **151.7** kWh
